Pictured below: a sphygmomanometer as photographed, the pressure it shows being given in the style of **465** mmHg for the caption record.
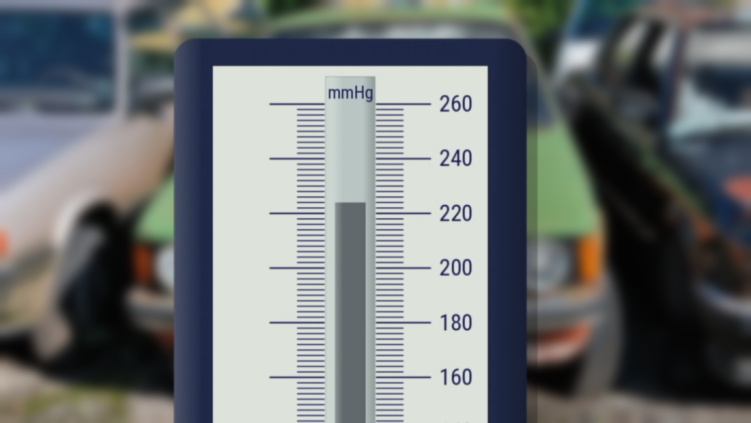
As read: **224** mmHg
